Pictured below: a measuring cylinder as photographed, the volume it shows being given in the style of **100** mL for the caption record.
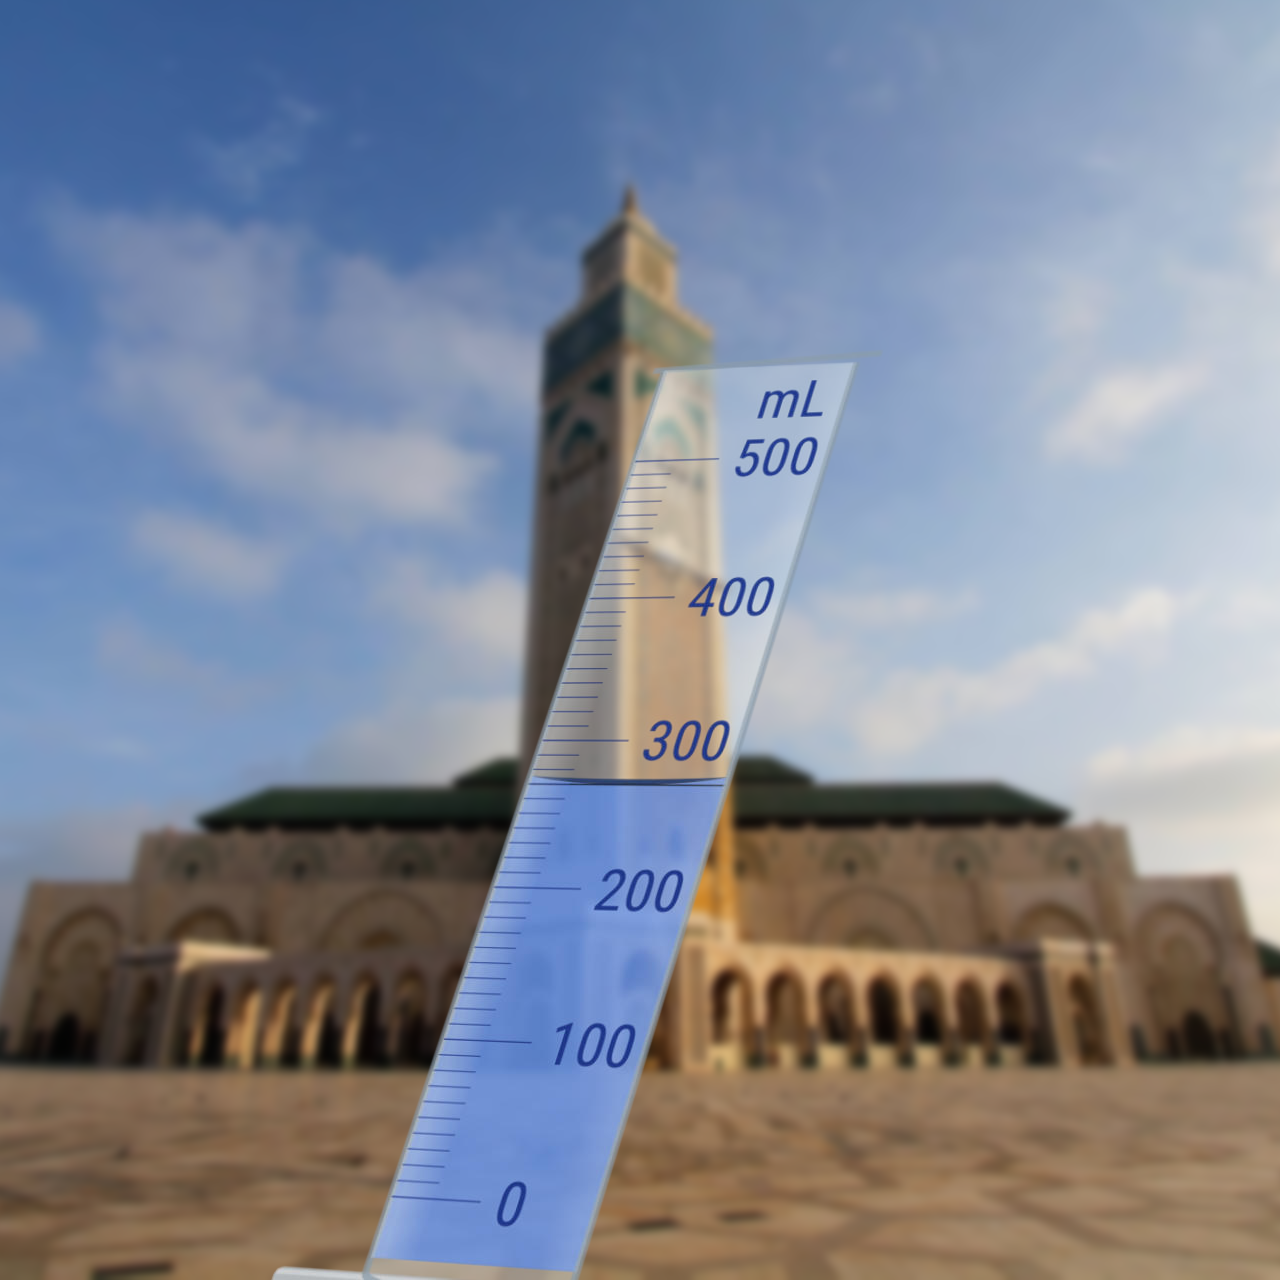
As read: **270** mL
